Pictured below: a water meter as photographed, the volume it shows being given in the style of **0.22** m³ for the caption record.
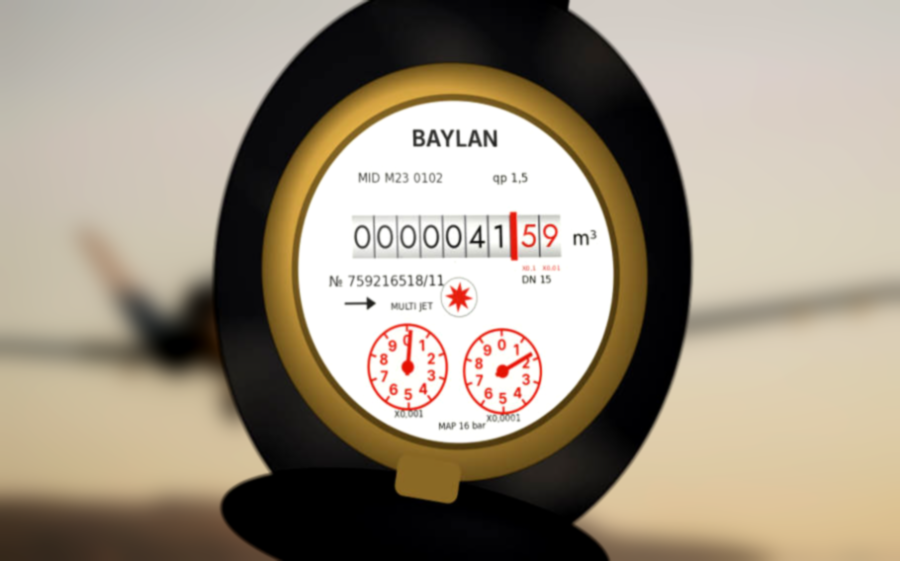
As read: **41.5901** m³
